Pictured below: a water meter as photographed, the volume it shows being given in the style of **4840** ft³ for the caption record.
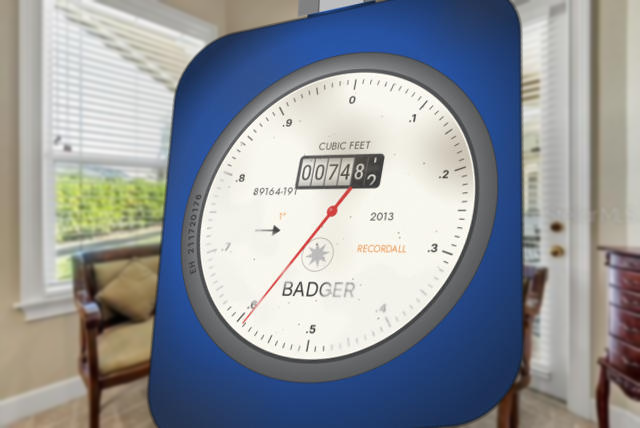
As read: **7481.59** ft³
